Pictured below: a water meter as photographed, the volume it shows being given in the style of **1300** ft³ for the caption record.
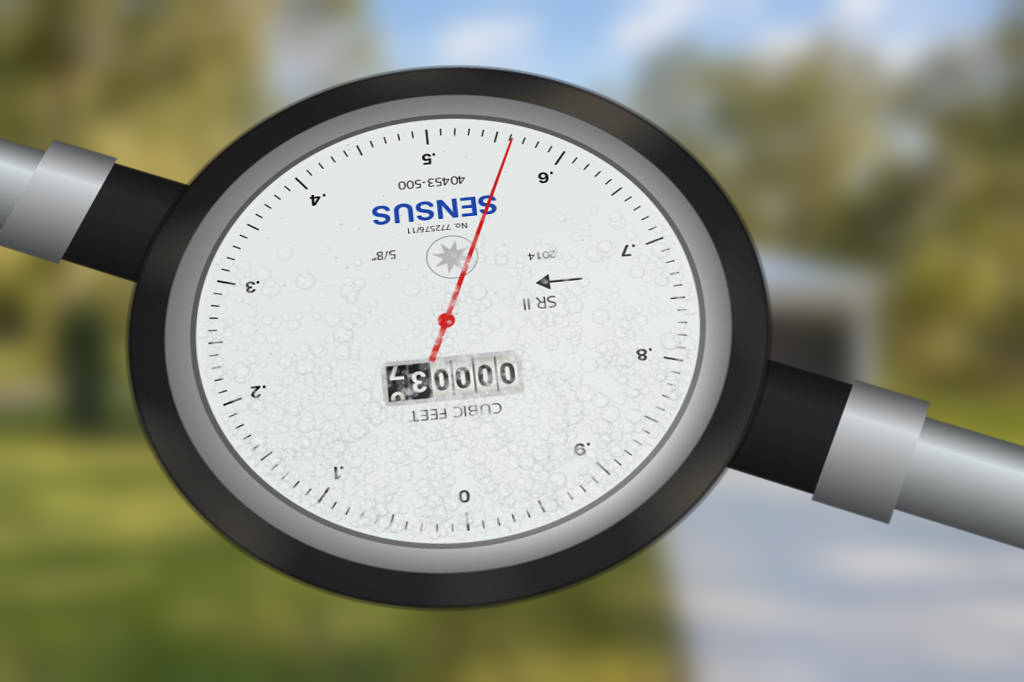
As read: **36.56** ft³
